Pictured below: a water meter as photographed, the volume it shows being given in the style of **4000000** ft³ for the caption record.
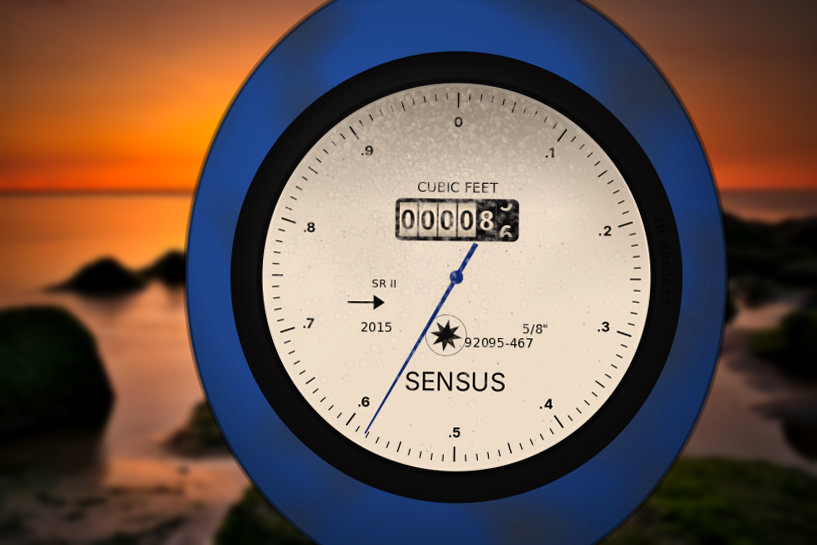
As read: **85.58** ft³
